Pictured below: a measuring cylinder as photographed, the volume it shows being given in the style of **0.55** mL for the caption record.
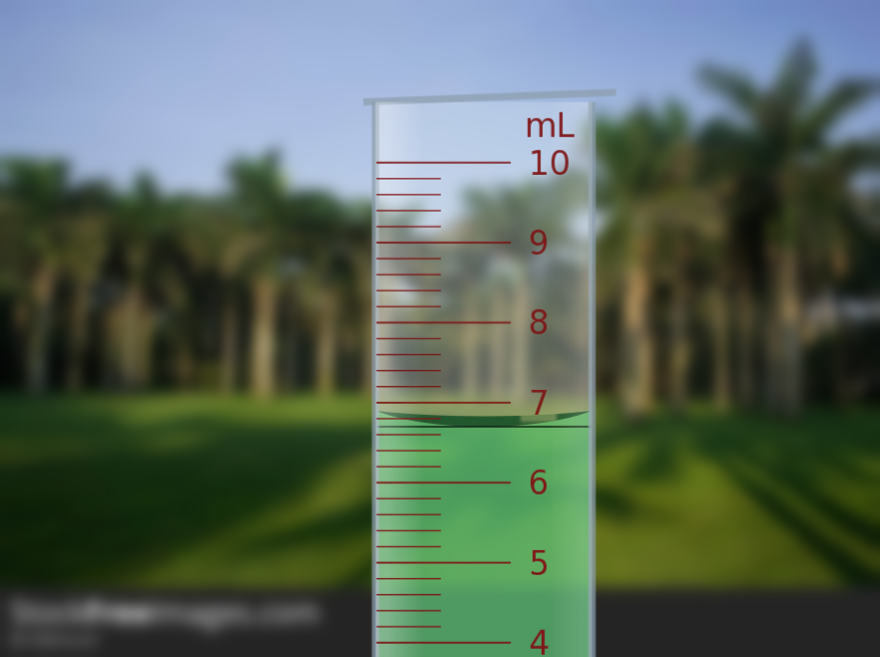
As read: **6.7** mL
